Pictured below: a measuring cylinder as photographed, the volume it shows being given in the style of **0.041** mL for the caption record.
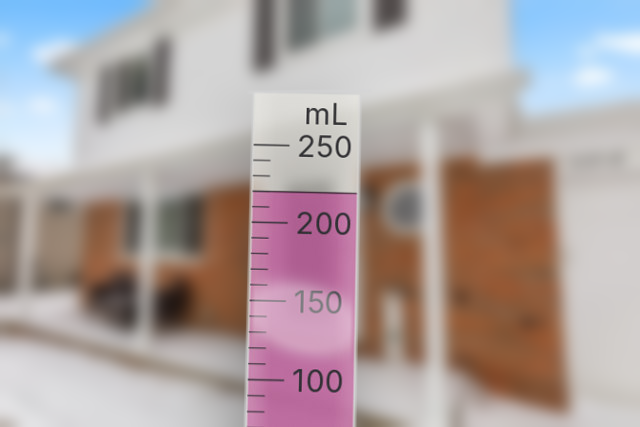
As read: **220** mL
